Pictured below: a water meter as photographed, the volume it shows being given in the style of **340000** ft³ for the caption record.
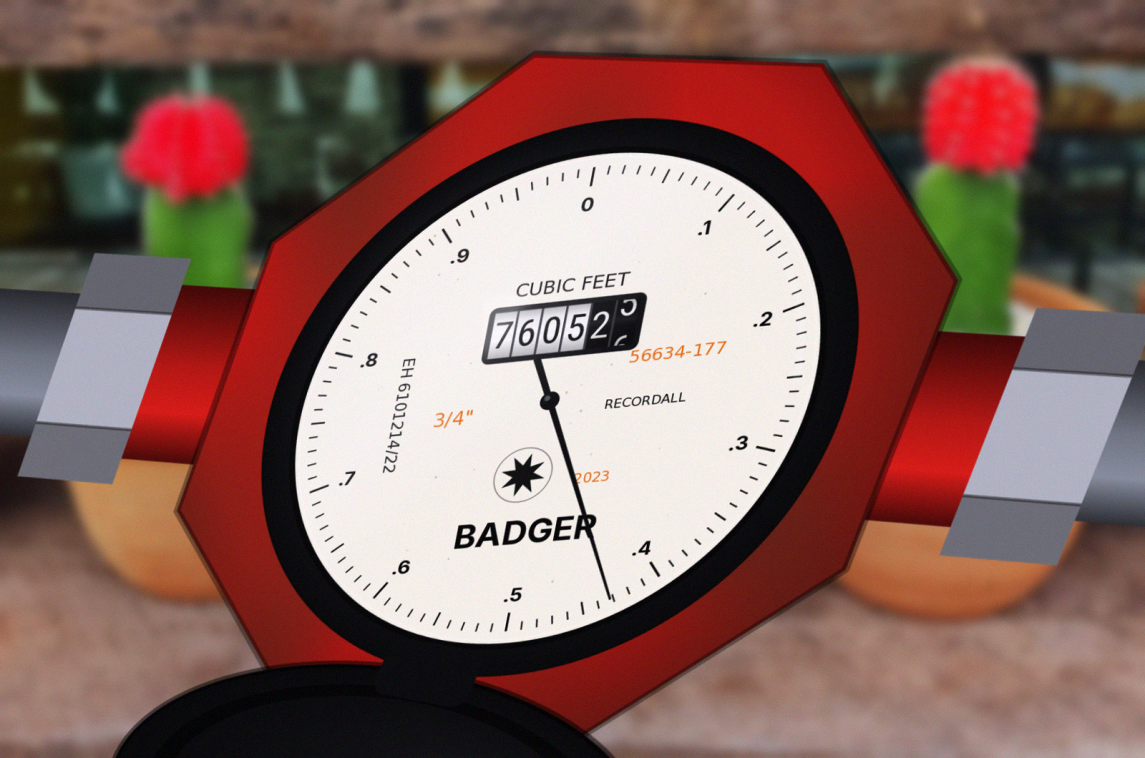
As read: **760525.43** ft³
